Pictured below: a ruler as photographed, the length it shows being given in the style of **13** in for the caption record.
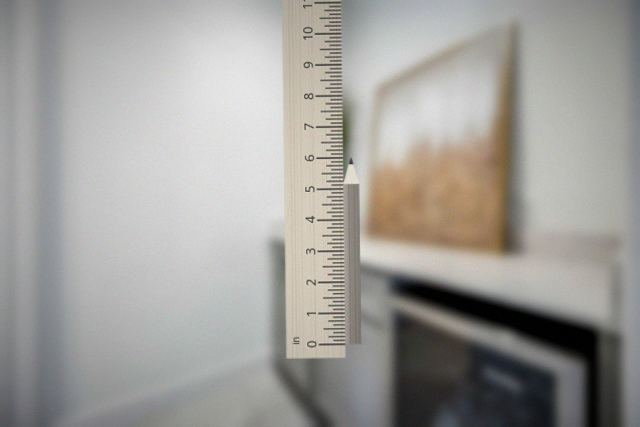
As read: **6** in
